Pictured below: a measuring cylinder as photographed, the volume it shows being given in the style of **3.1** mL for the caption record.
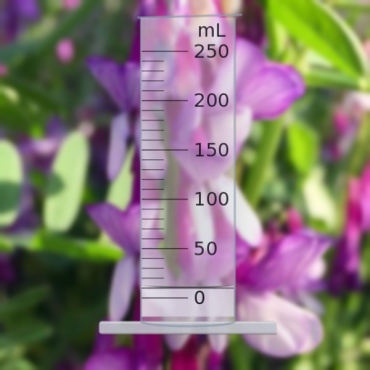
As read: **10** mL
